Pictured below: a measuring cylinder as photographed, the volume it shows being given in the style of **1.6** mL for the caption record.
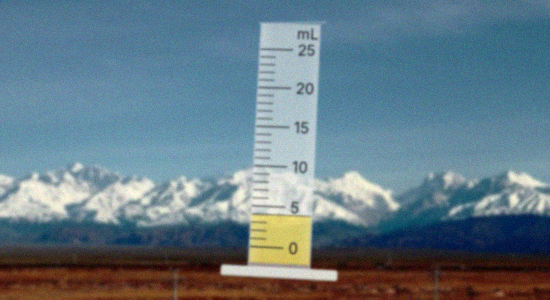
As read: **4** mL
